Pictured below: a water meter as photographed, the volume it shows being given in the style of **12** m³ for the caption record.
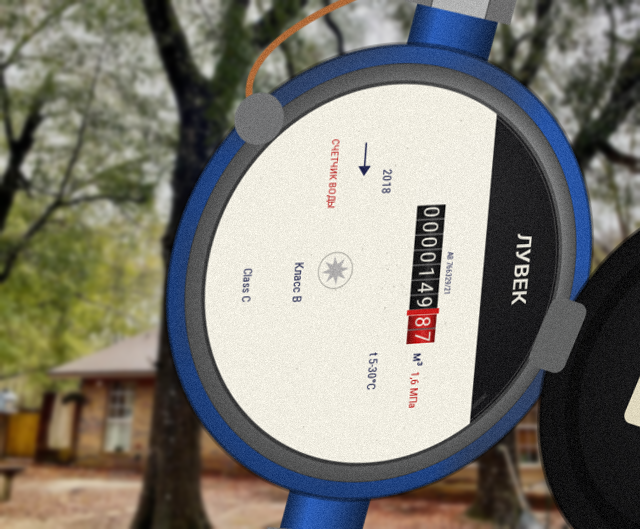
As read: **149.87** m³
